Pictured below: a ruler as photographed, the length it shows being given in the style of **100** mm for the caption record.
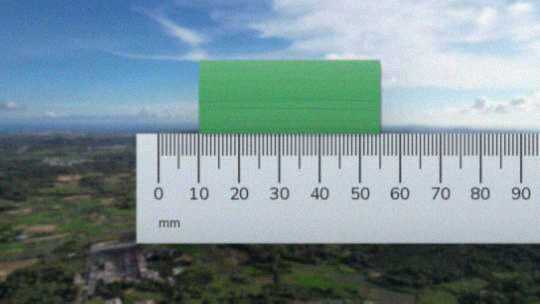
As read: **45** mm
